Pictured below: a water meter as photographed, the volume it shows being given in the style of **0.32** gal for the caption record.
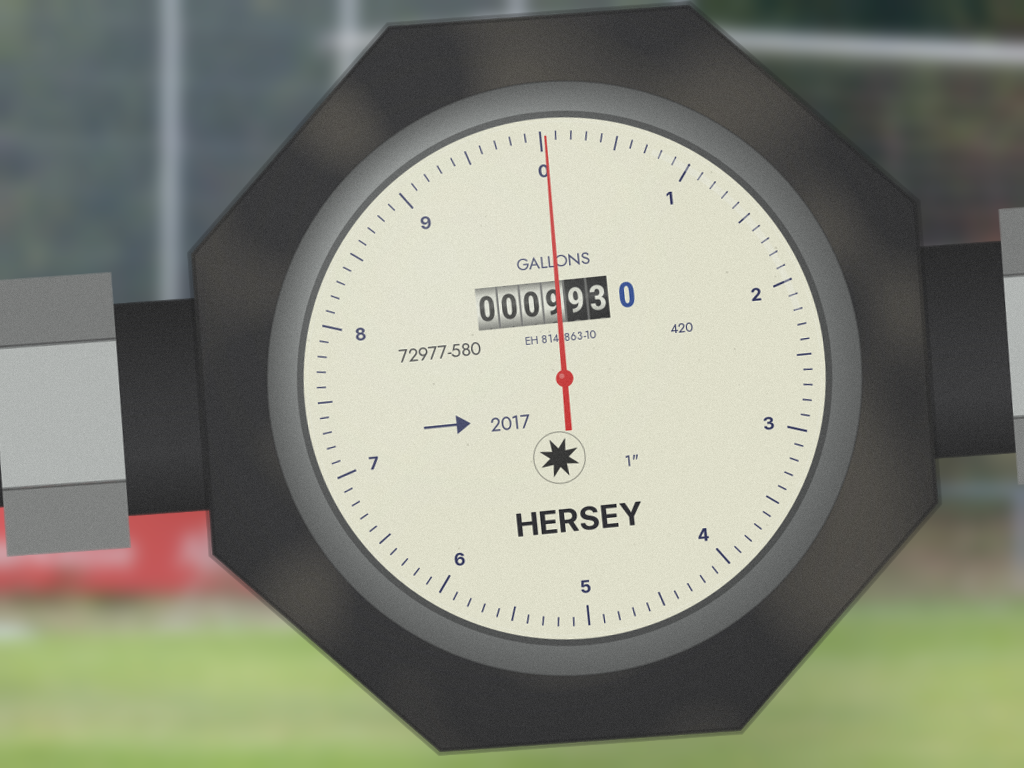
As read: **9930.0** gal
